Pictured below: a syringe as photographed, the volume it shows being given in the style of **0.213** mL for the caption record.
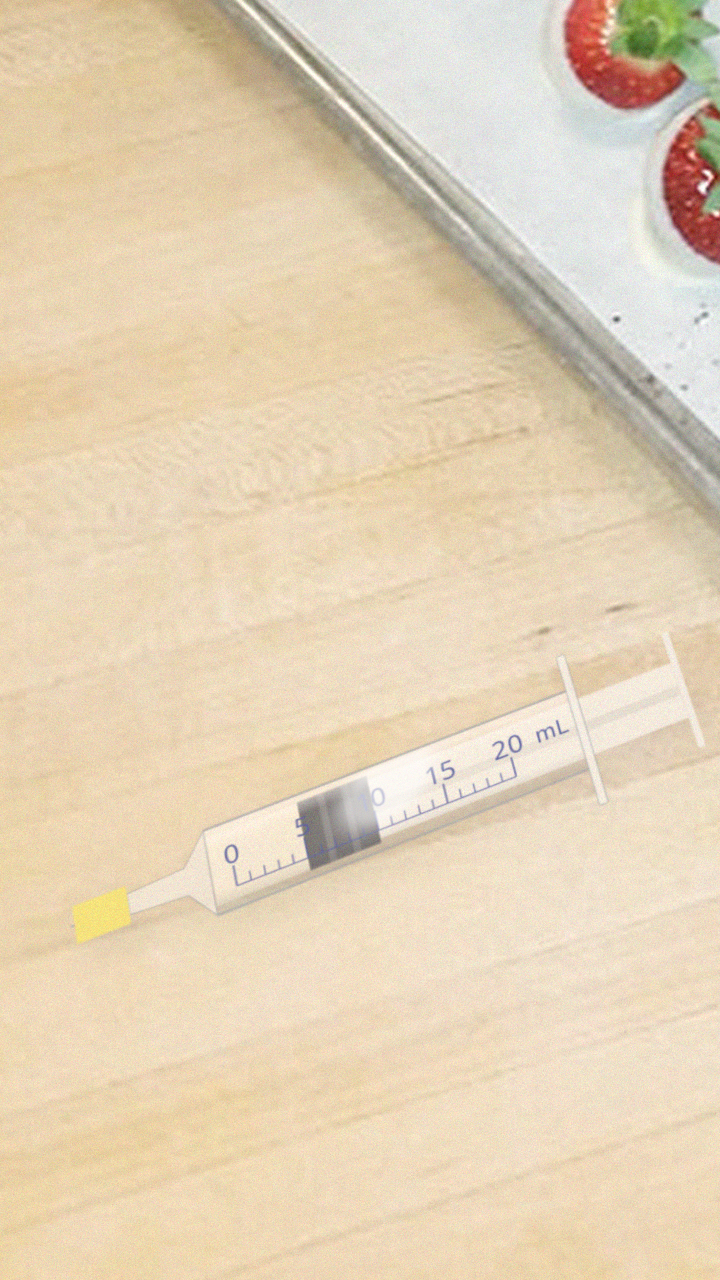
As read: **5** mL
